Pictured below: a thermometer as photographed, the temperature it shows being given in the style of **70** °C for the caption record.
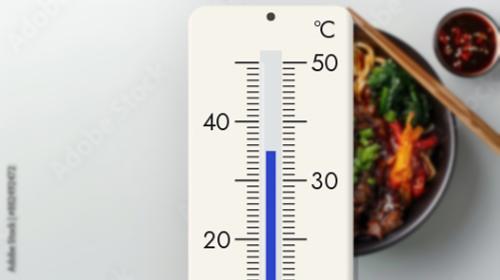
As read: **35** °C
